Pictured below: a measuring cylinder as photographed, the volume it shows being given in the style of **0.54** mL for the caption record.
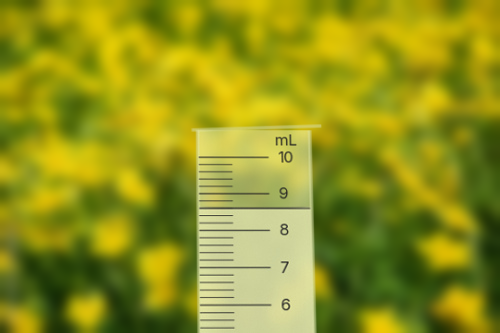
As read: **8.6** mL
